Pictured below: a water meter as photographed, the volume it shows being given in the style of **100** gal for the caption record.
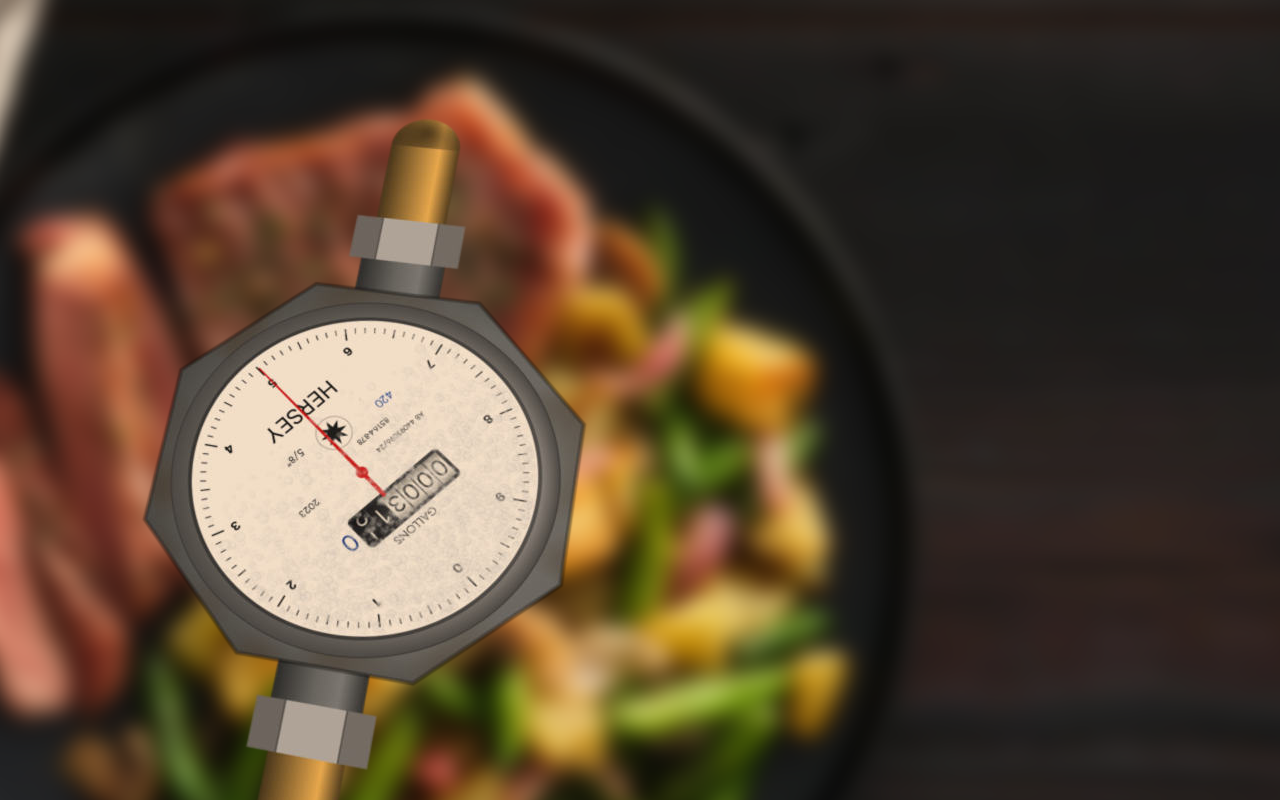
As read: **3115.0** gal
